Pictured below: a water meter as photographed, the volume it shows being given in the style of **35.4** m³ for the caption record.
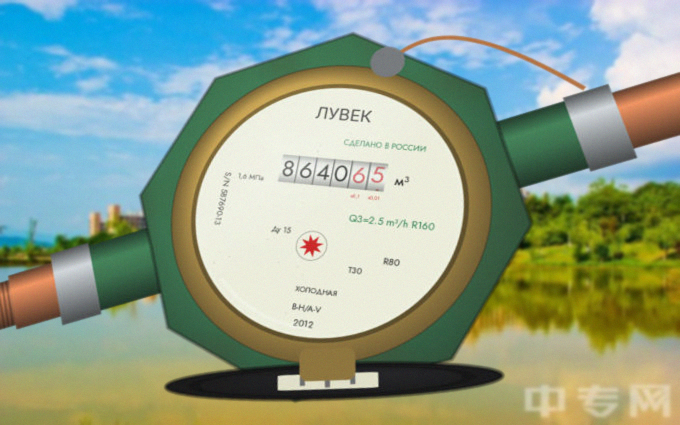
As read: **8640.65** m³
